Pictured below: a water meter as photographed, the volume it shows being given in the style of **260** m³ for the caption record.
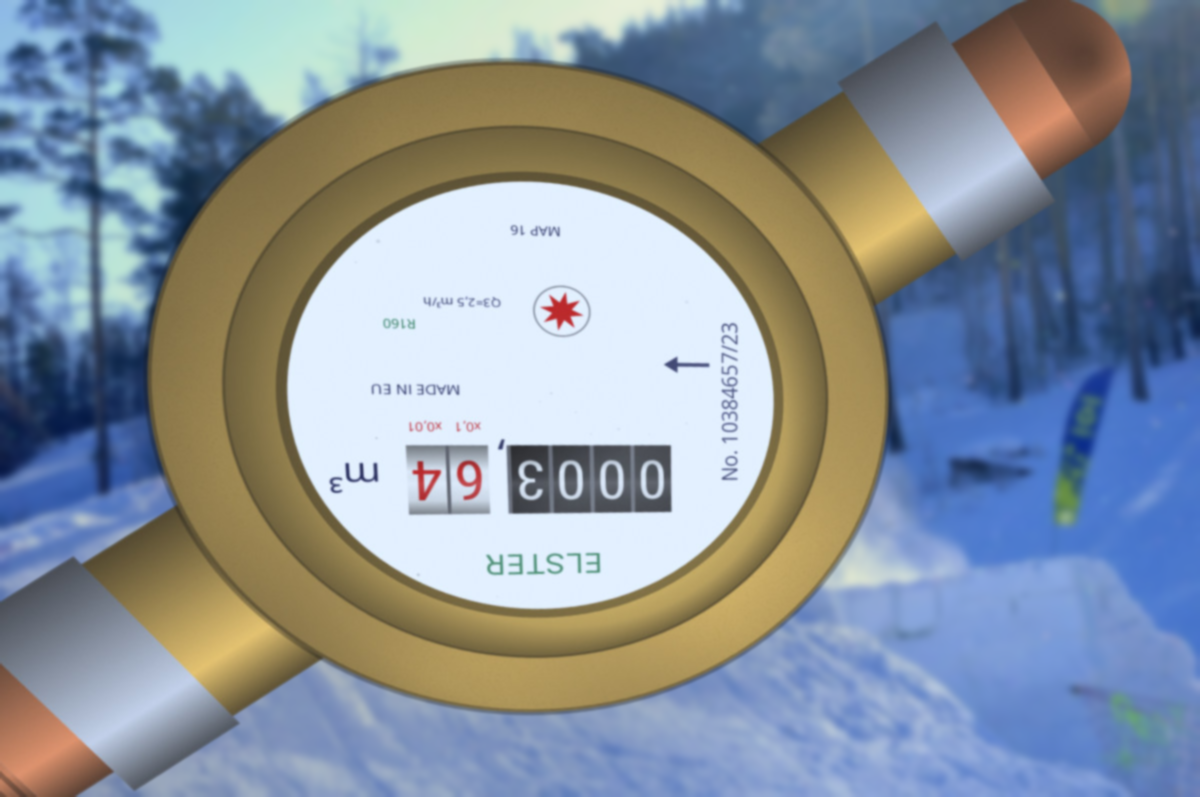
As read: **3.64** m³
